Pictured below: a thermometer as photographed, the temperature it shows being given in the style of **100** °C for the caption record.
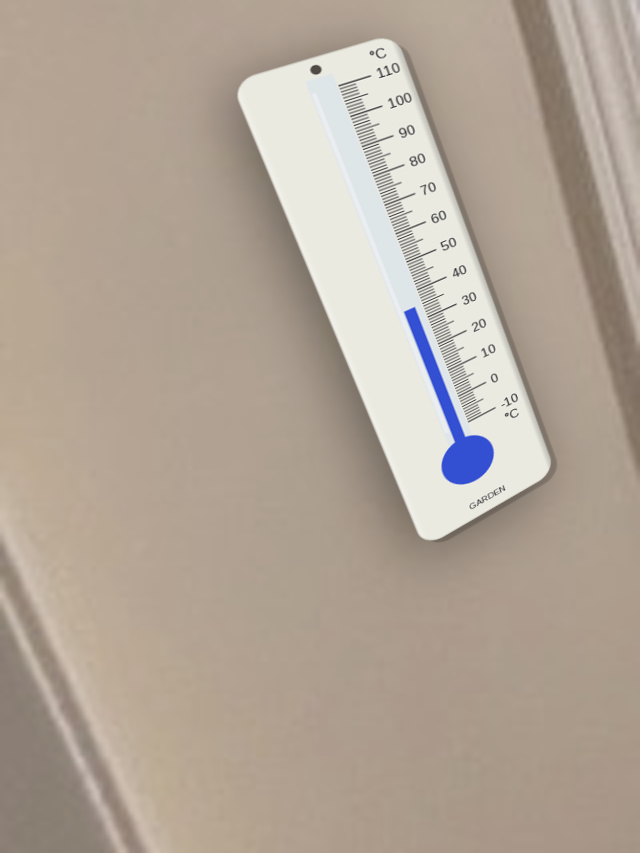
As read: **35** °C
